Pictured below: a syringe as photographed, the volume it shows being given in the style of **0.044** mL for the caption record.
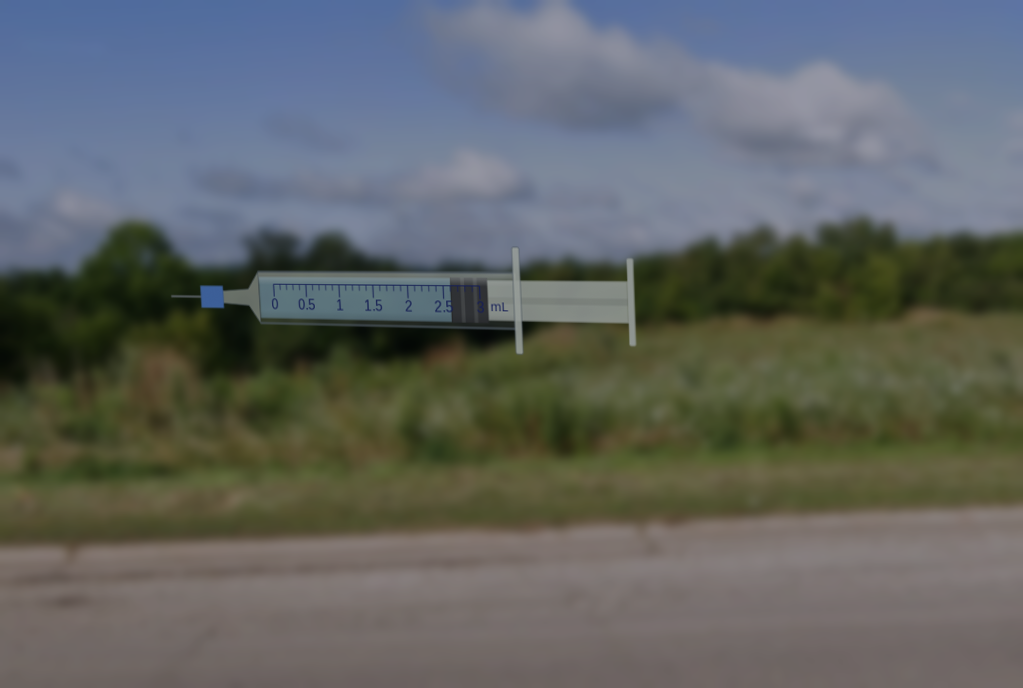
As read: **2.6** mL
